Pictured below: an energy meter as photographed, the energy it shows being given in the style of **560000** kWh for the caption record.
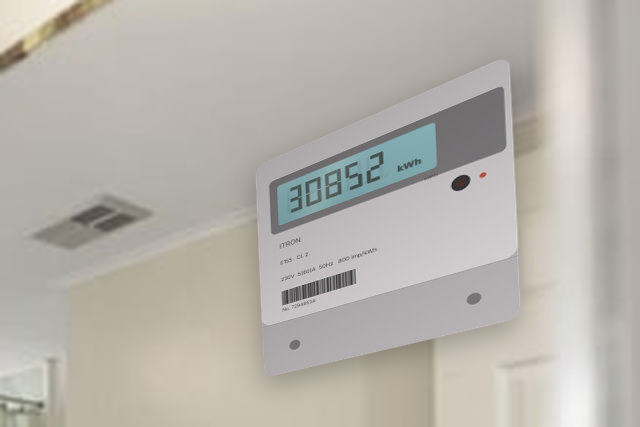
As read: **30852** kWh
